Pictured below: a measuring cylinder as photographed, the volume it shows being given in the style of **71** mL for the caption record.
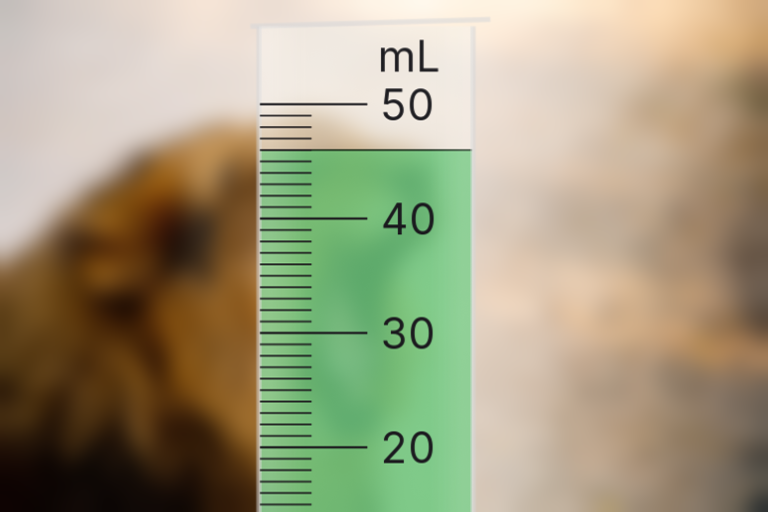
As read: **46** mL
